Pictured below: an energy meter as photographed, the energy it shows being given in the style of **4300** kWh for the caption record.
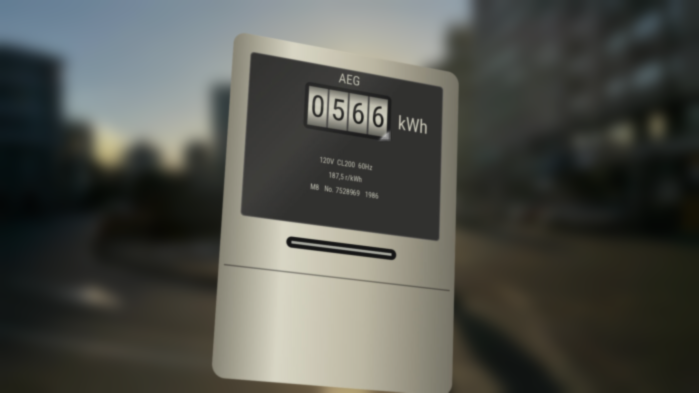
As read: **566** kWh
